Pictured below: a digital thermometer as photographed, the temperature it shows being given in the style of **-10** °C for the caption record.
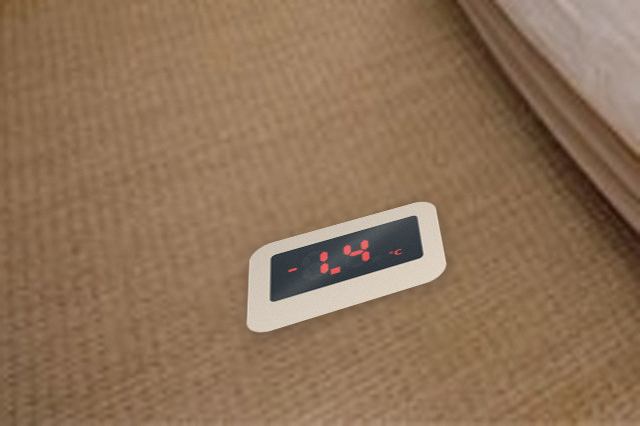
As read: **-1.4** °C
